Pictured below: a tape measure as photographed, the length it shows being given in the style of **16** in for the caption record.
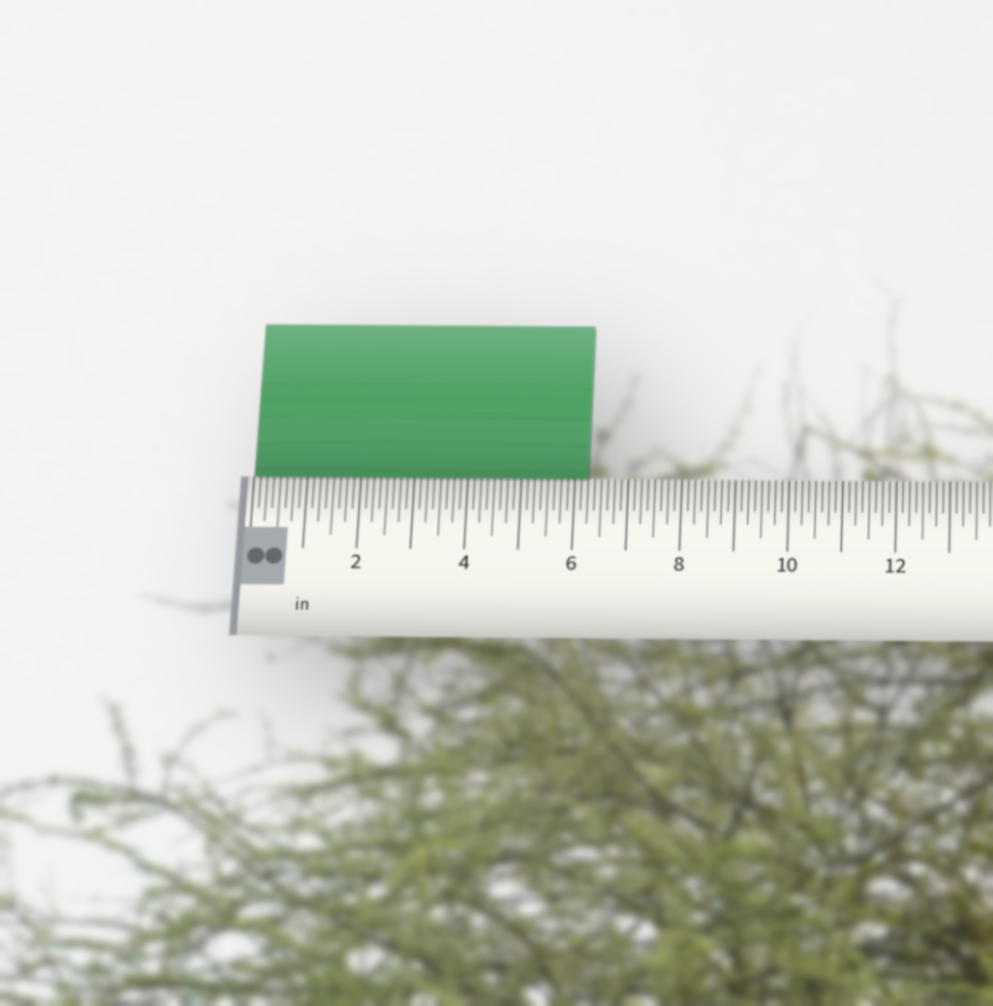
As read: **6.25** in
